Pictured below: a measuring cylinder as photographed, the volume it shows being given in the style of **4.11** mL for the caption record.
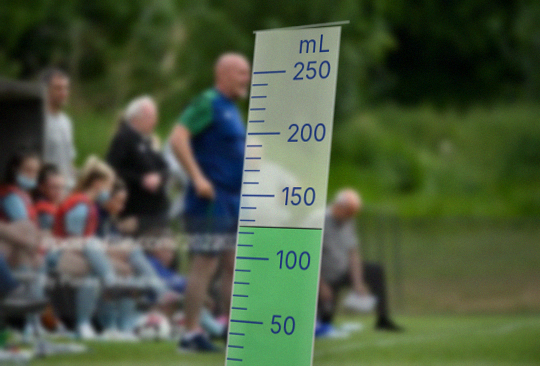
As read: **125** mL
